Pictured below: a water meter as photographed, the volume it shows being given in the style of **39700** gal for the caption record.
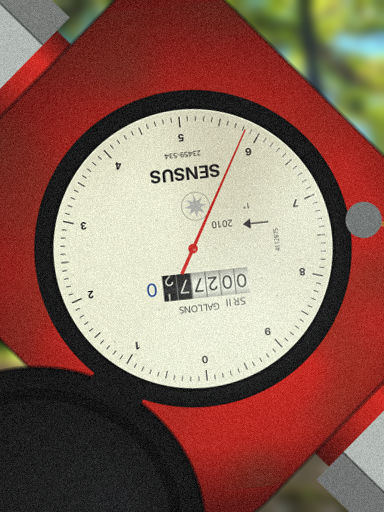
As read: **27715.8** gal
